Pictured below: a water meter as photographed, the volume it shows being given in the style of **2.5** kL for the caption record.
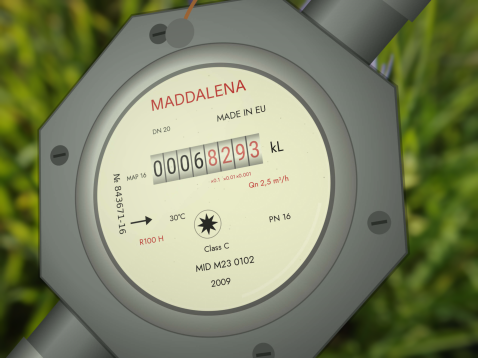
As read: **6.8293** kL
